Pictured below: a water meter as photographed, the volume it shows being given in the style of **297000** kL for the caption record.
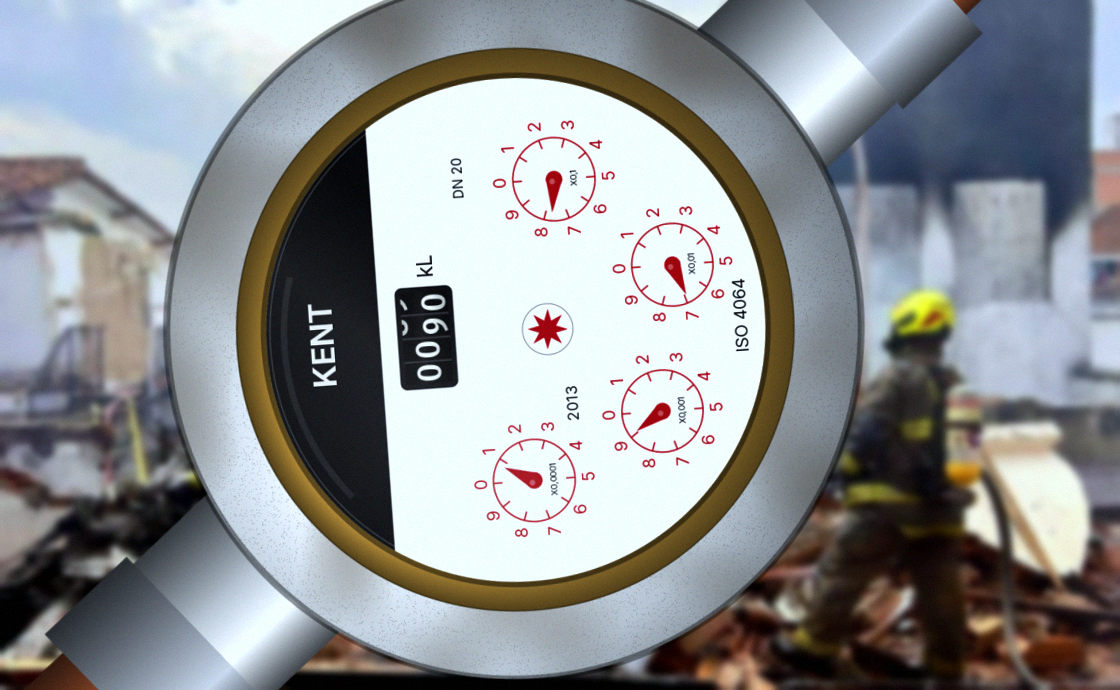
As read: **89.7690** kL
